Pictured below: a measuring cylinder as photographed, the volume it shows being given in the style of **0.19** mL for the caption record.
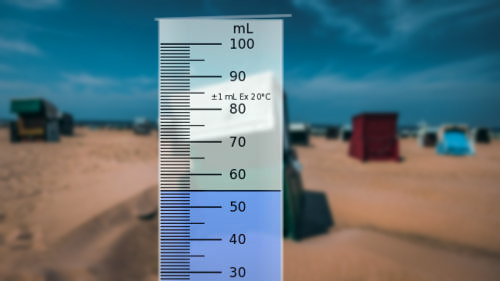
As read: **55** mL
